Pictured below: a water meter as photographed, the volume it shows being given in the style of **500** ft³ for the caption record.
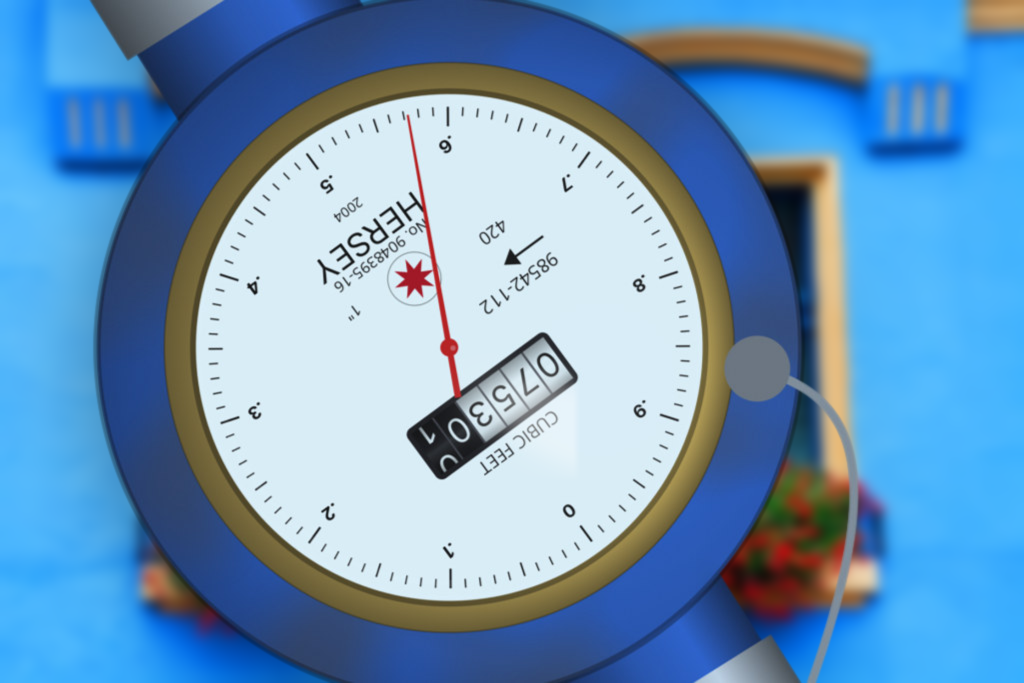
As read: **75300.57** ft³
